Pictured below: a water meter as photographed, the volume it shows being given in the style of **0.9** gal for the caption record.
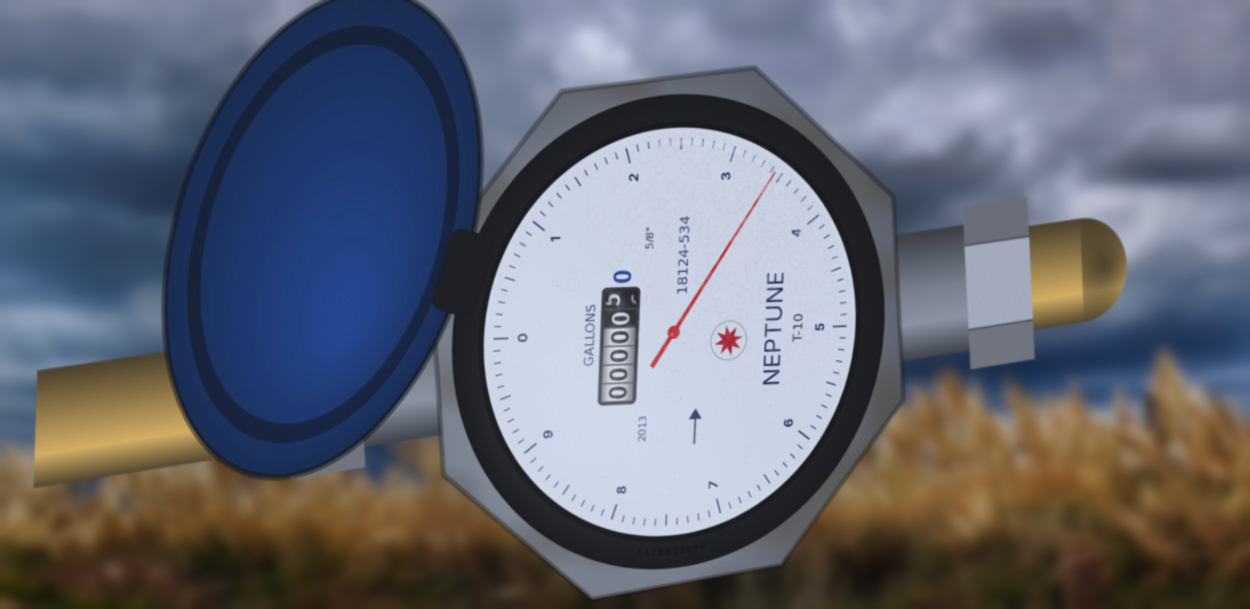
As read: **53.4** gal
